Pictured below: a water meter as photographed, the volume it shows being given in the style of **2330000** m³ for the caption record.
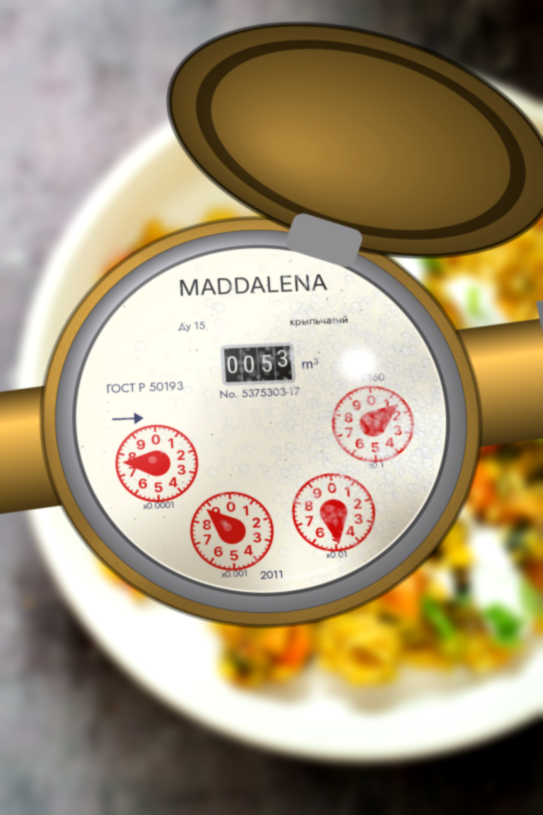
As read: **53.1487** m³
